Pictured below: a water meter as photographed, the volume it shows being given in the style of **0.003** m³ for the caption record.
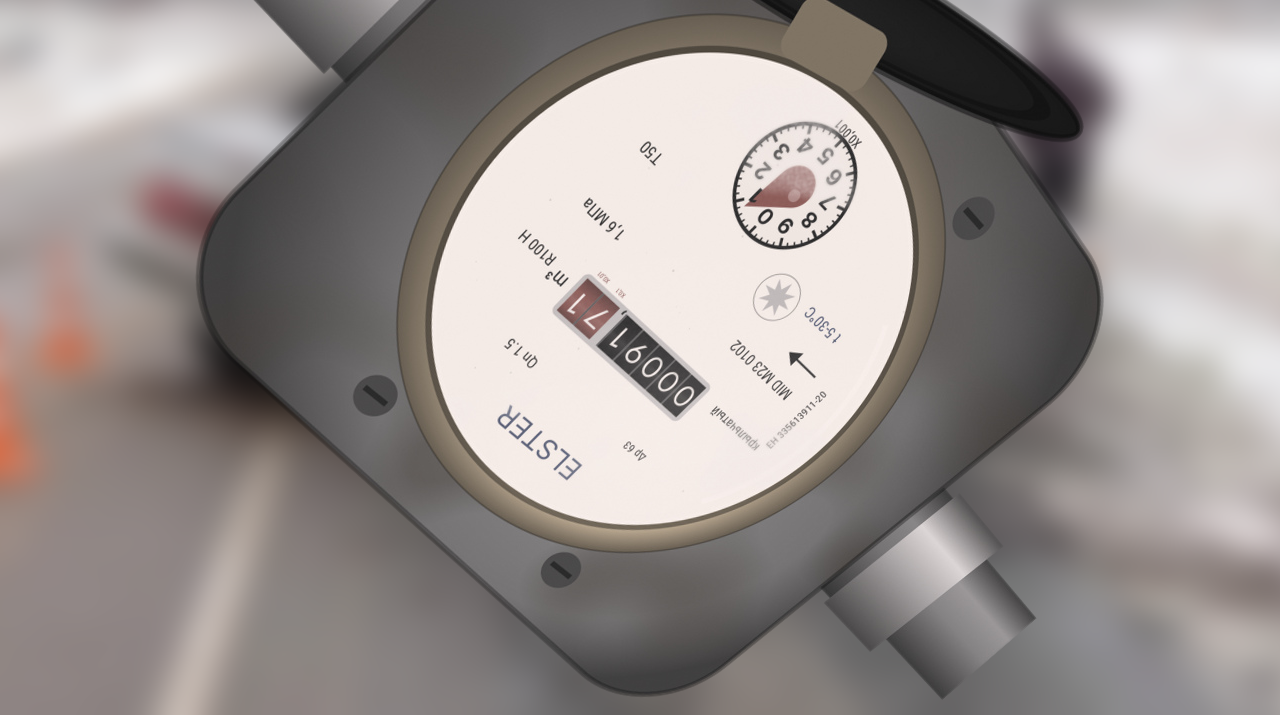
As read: **91.710** m³
